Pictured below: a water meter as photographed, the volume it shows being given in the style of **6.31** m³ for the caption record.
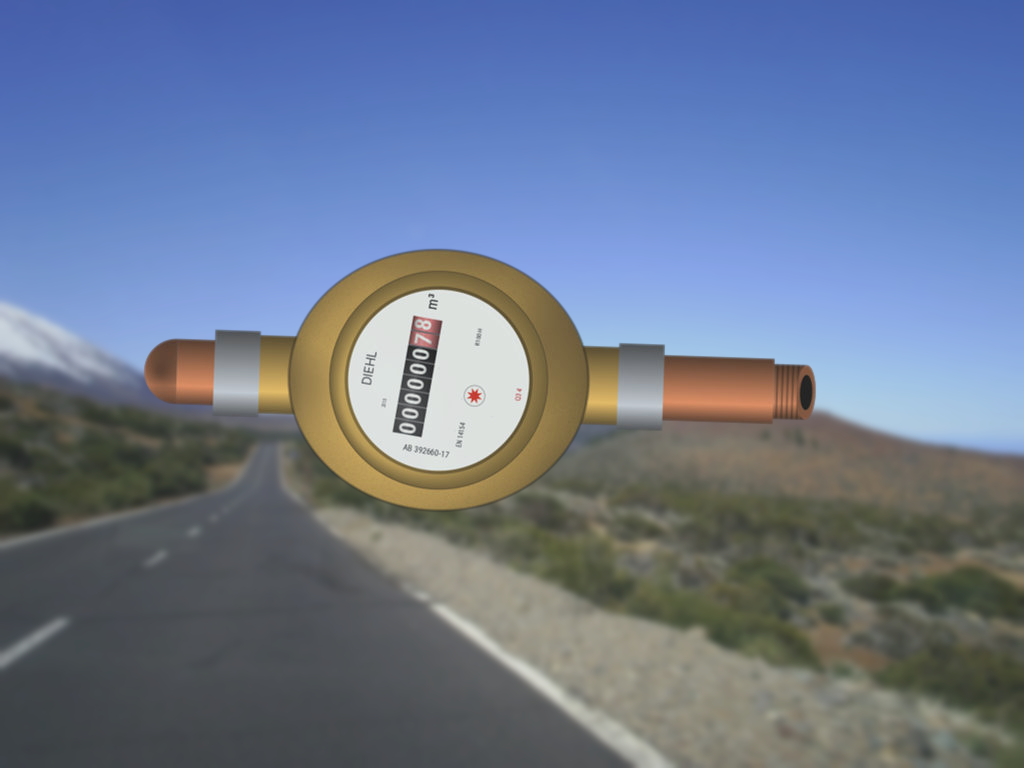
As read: **0.78** m³
